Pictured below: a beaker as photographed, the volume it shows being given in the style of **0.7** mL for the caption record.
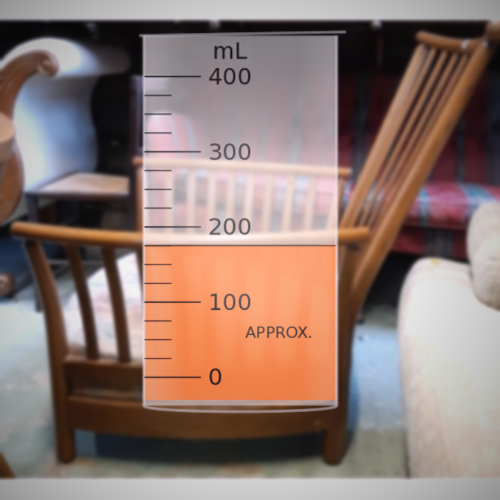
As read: **175** mL
